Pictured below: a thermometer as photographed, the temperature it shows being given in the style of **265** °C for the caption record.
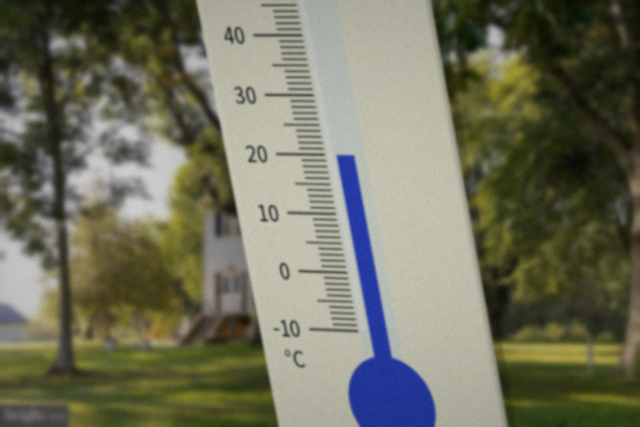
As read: **20** °C
